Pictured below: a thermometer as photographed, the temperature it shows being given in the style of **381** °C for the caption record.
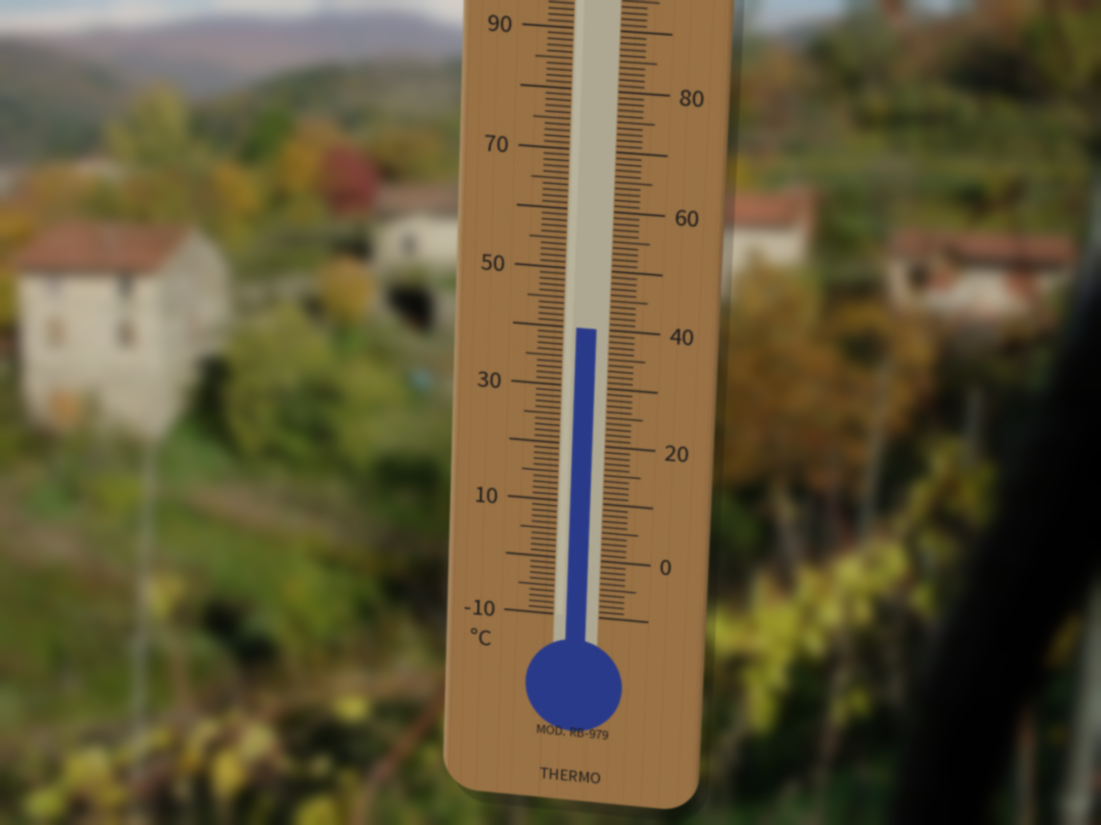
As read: **40** °C
